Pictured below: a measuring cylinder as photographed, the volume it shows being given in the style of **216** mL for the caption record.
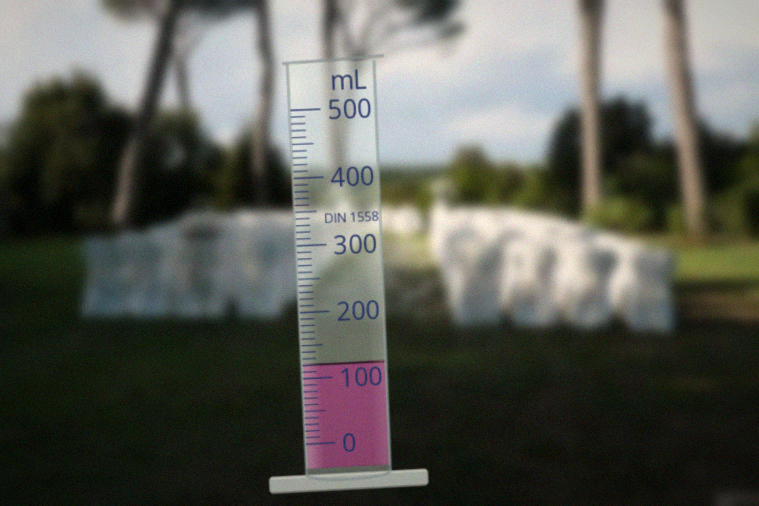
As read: **120** mL
